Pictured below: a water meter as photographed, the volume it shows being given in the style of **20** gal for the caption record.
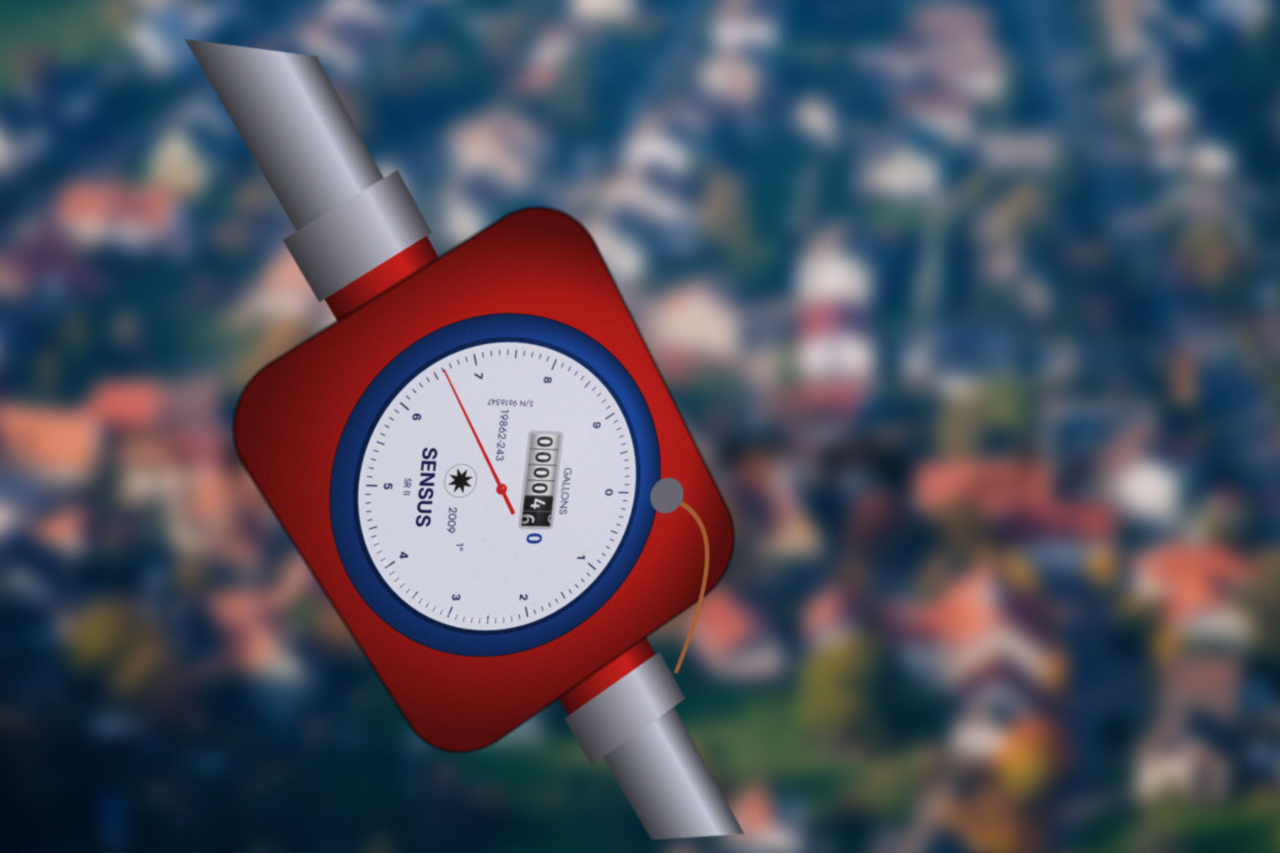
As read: **456.6** gal
